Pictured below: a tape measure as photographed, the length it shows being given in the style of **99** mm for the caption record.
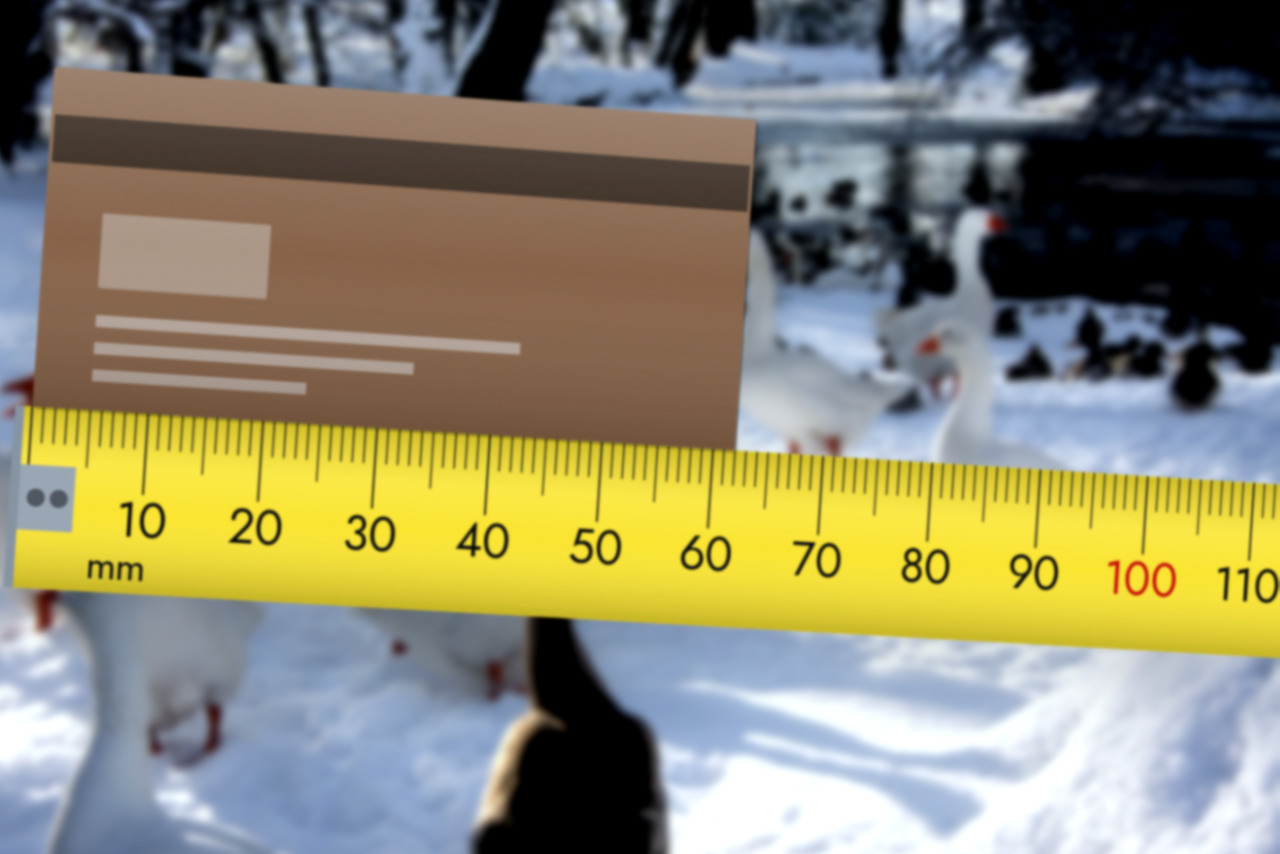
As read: **62** mm
